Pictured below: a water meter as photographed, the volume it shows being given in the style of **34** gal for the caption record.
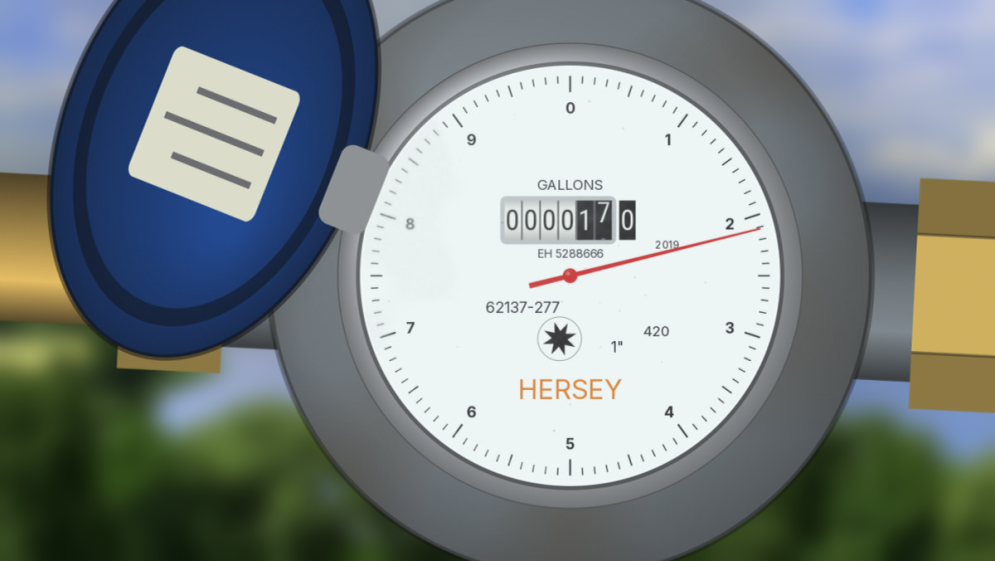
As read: **172.1** gal
